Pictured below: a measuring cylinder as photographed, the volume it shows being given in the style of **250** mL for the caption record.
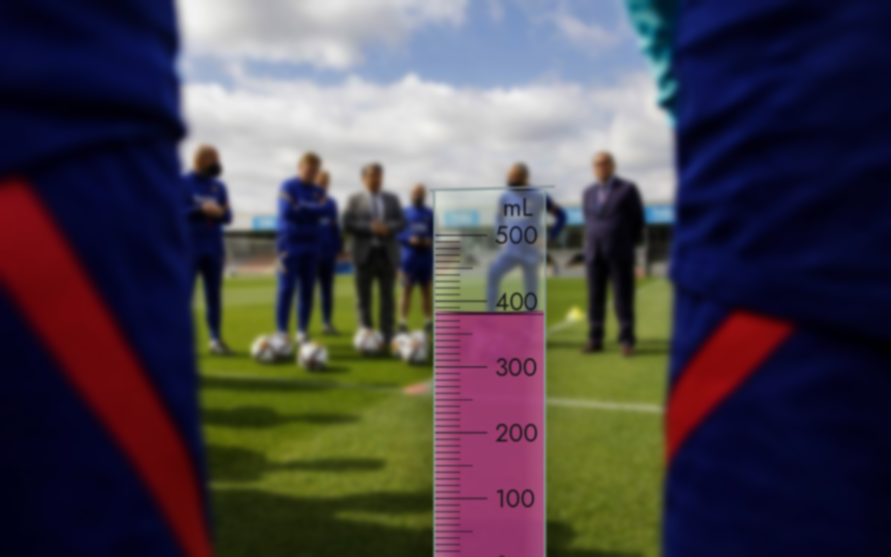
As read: **380** mL
